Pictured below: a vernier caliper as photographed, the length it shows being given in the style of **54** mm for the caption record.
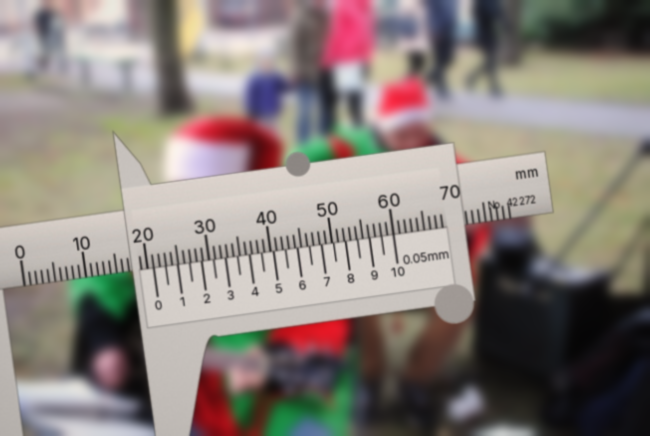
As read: **21.0** mm
